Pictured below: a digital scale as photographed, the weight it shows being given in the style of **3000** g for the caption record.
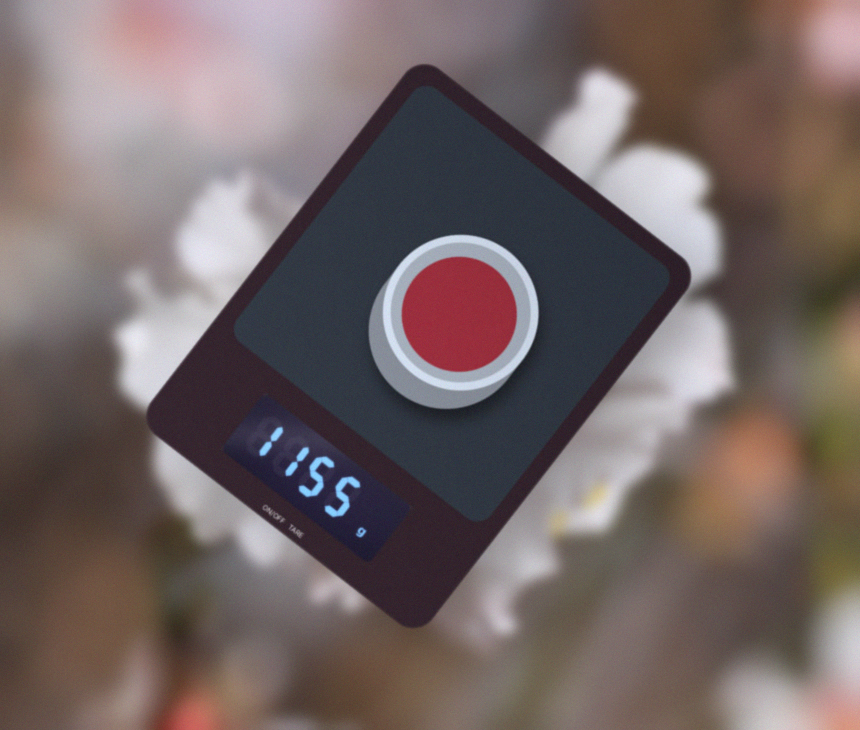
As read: **1155** g
